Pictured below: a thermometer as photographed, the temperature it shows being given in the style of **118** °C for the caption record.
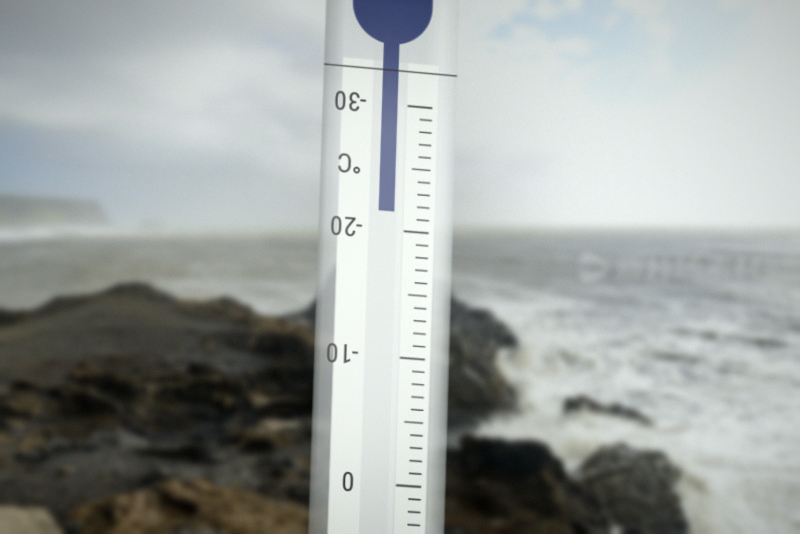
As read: **-21.5** °C
